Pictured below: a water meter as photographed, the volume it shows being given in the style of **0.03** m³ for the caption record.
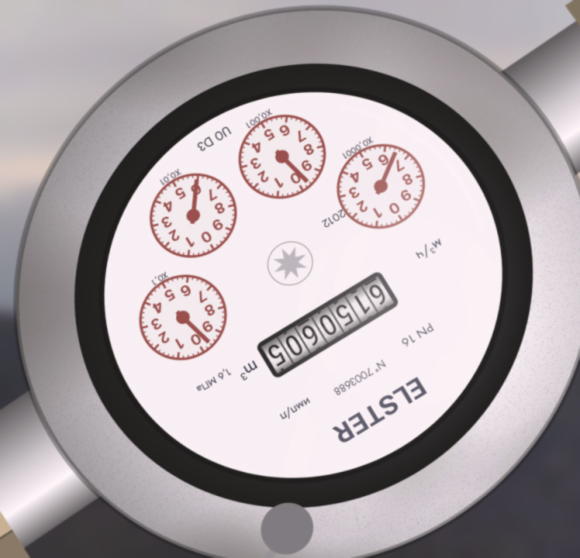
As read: **6150604.9596** m³
